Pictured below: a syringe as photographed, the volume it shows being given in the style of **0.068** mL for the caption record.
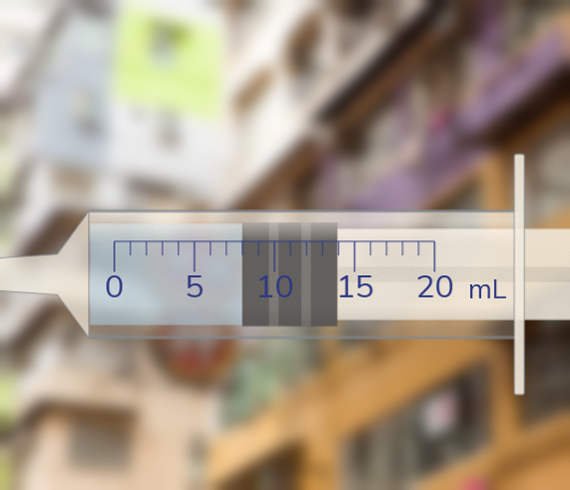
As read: **8** mL
